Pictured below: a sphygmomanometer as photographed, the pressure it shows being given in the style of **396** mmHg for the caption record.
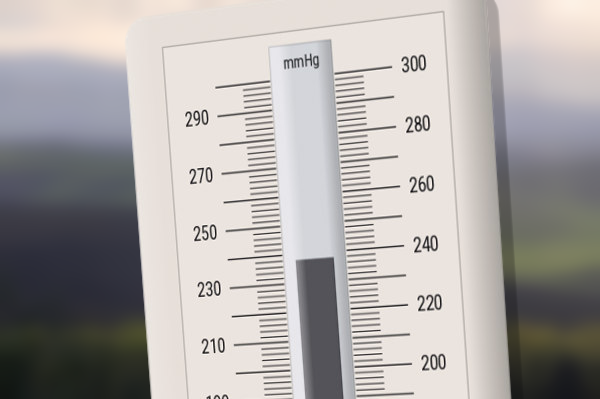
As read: **238** mmHg
